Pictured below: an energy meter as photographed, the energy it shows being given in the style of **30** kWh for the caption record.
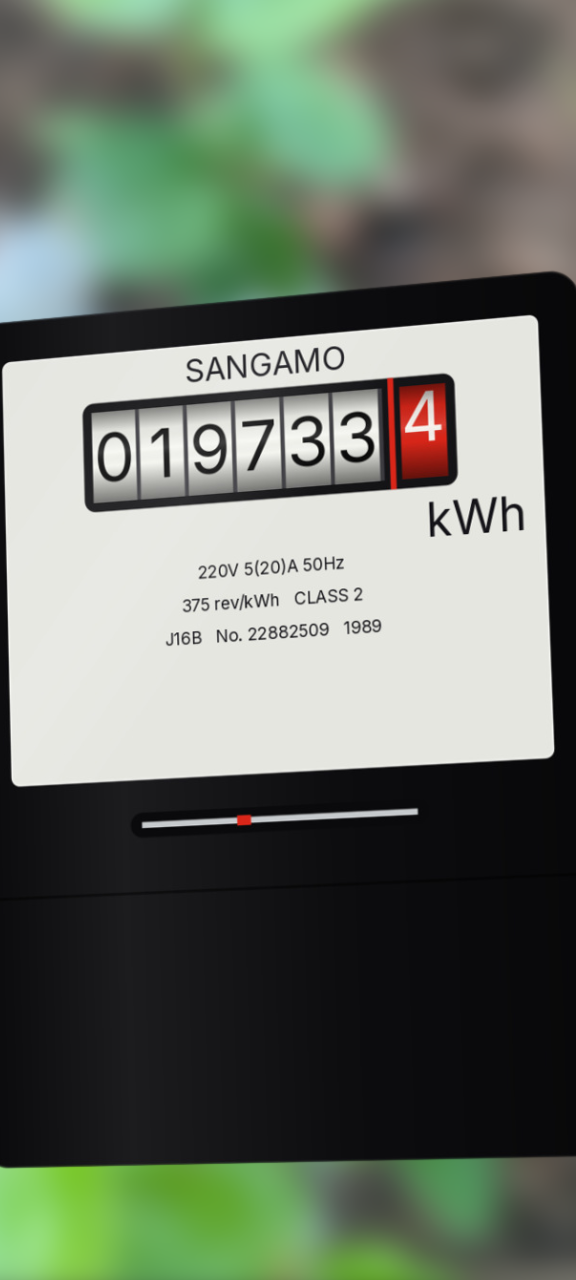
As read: **19733.4** kWh
